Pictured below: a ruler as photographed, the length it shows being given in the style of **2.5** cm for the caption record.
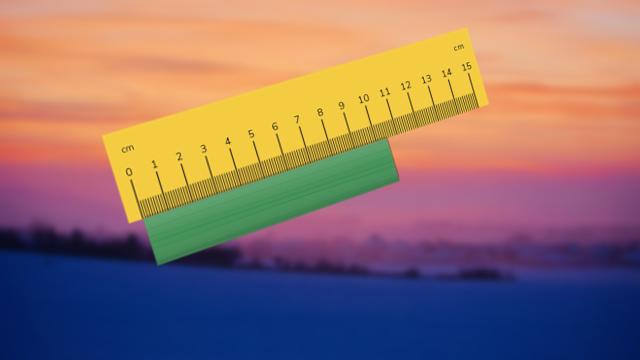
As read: **10.5** cm
